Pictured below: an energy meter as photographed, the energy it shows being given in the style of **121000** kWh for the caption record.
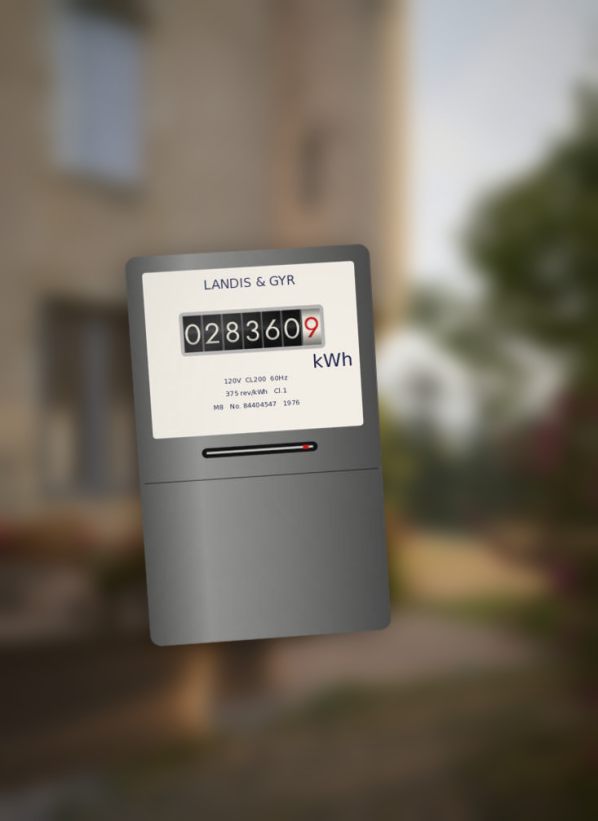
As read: **28360.9** kWh
